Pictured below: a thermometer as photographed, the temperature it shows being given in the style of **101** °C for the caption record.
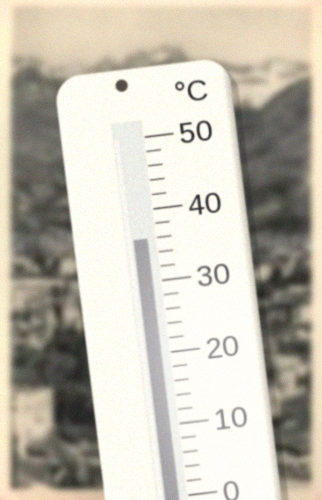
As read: **36** °C
